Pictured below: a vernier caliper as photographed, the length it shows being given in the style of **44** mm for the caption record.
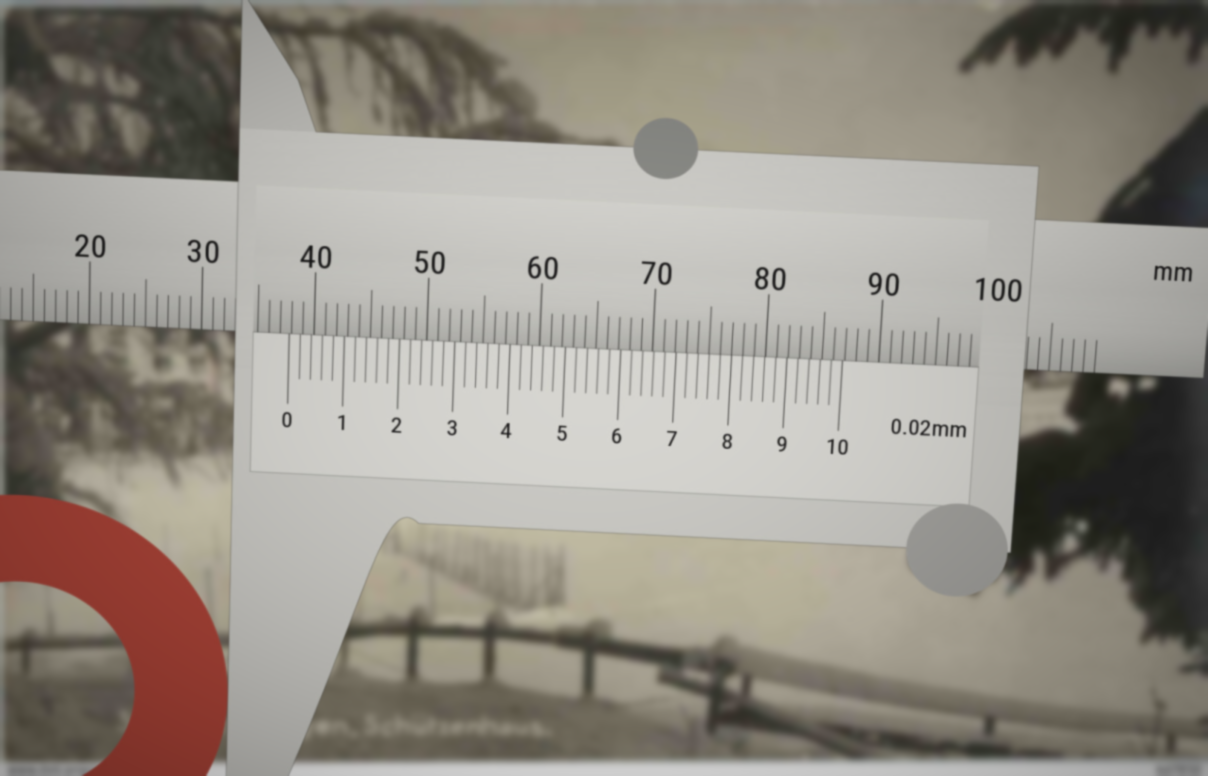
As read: **37.8** mm
